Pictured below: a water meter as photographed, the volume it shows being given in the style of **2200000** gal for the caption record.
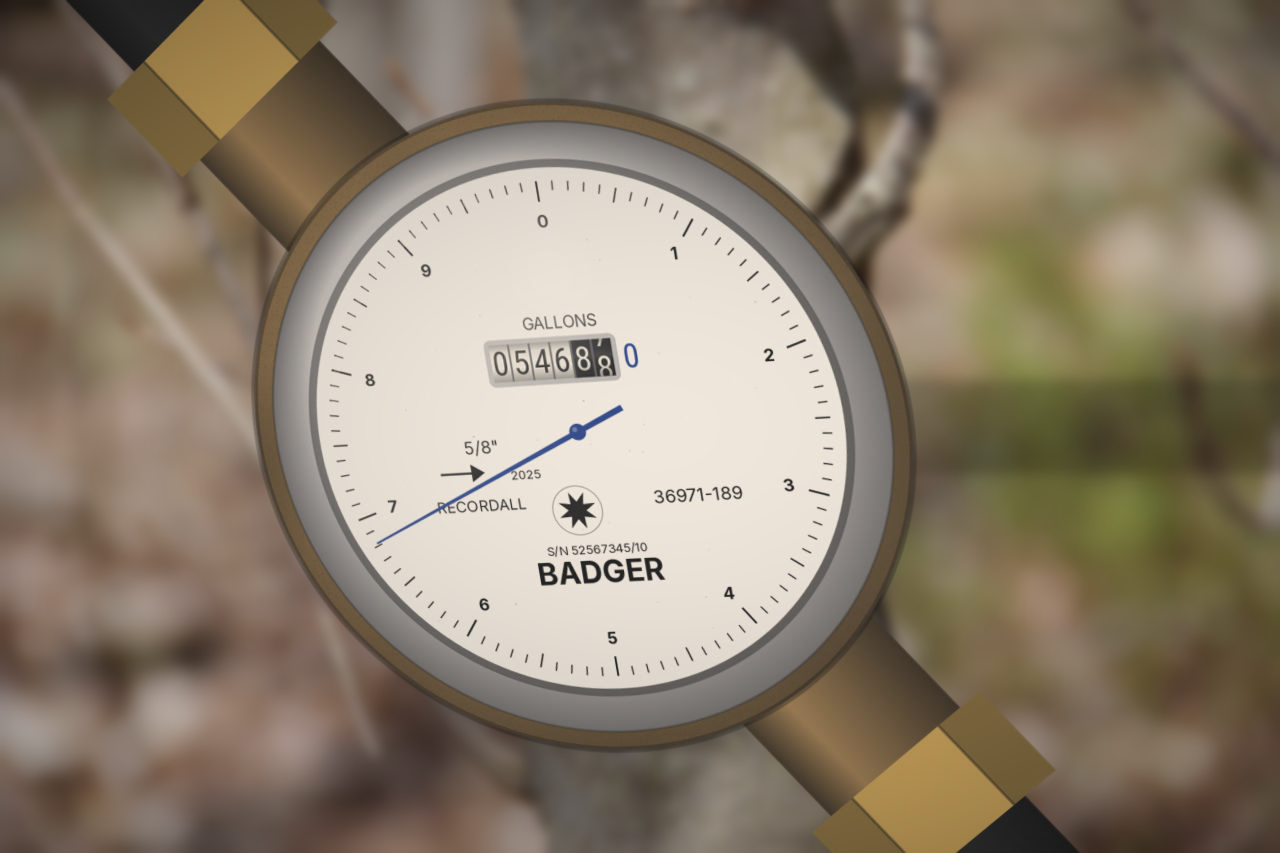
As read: **546876.8** gal
